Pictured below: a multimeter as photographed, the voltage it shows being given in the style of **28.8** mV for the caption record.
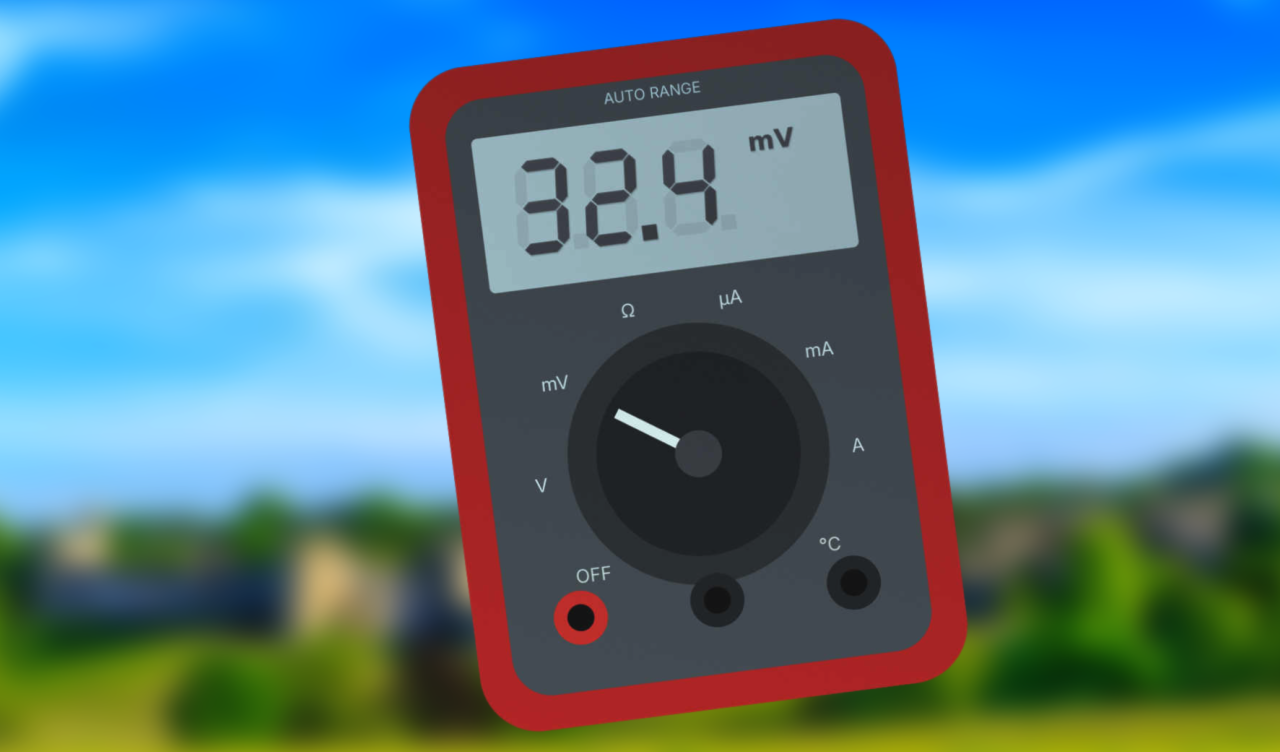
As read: **32.4** mV
